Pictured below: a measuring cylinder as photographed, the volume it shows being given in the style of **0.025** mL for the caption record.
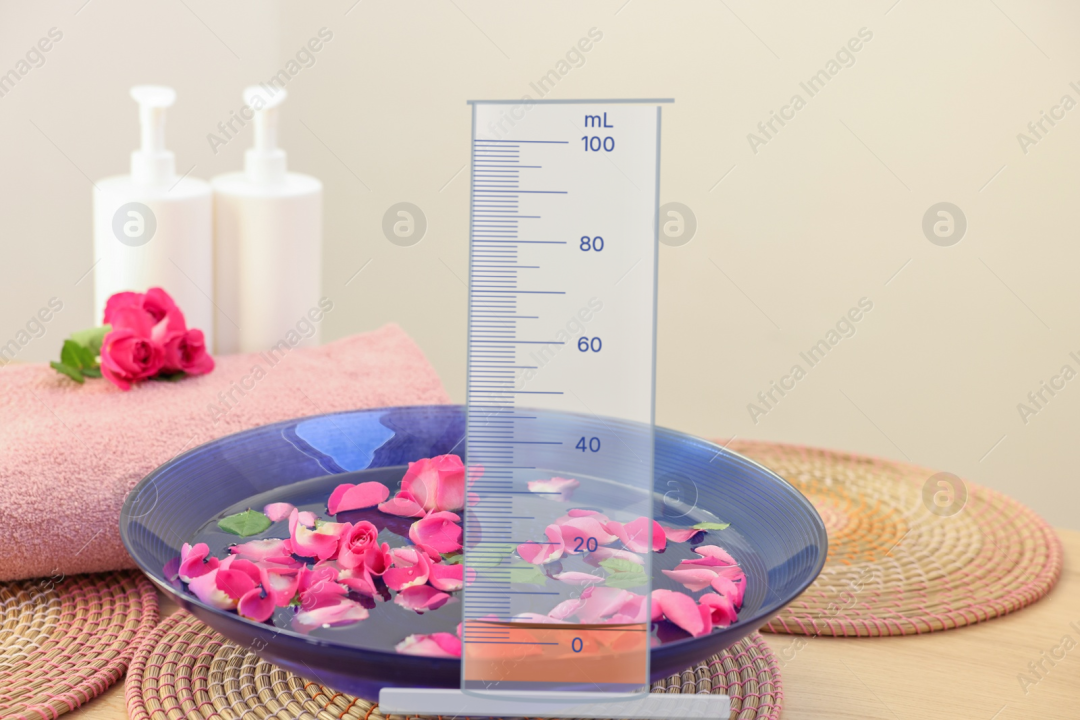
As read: **3** mL
